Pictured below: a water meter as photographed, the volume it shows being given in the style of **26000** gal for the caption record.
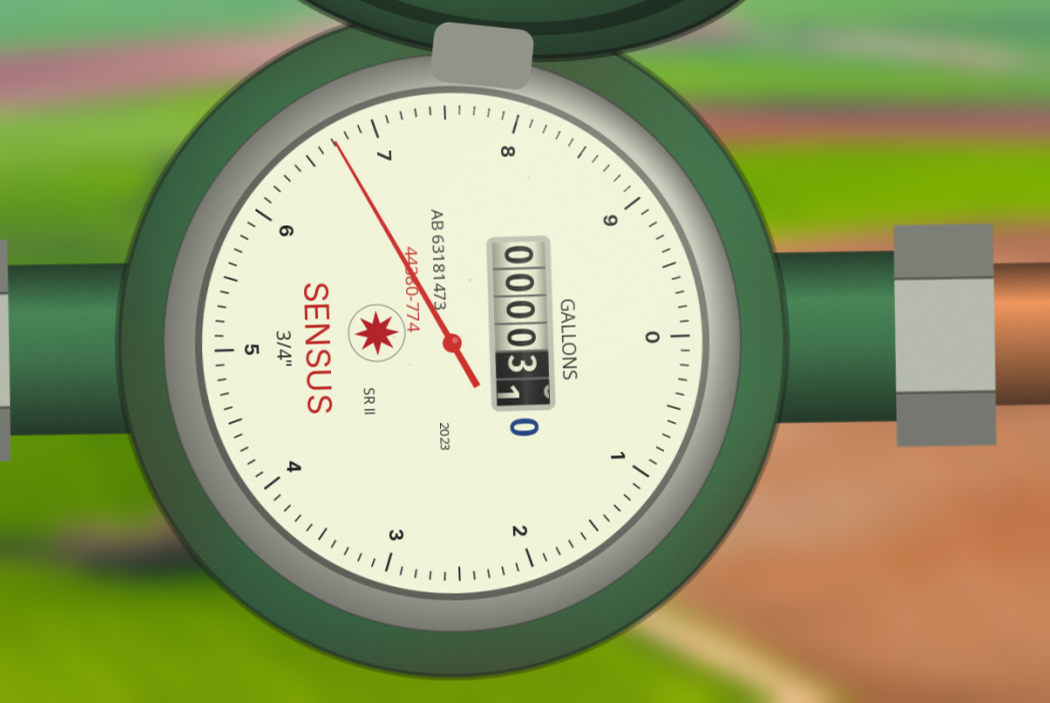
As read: **306.7** gal
